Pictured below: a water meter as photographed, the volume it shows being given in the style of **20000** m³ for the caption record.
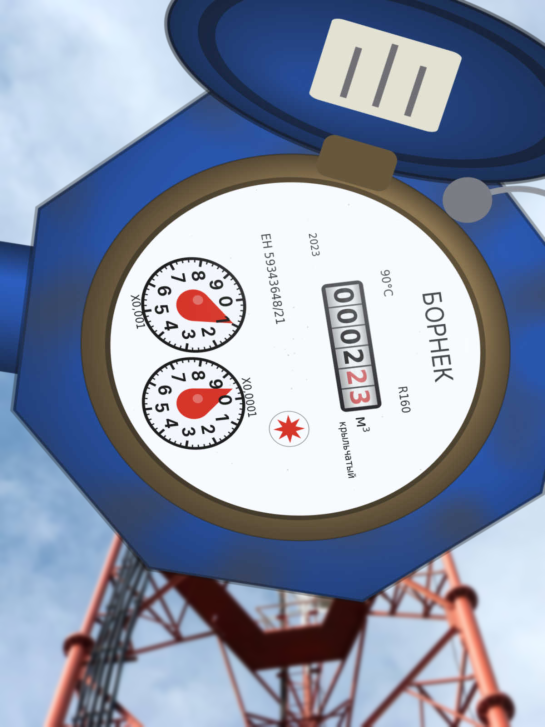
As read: **2.2309** m³
